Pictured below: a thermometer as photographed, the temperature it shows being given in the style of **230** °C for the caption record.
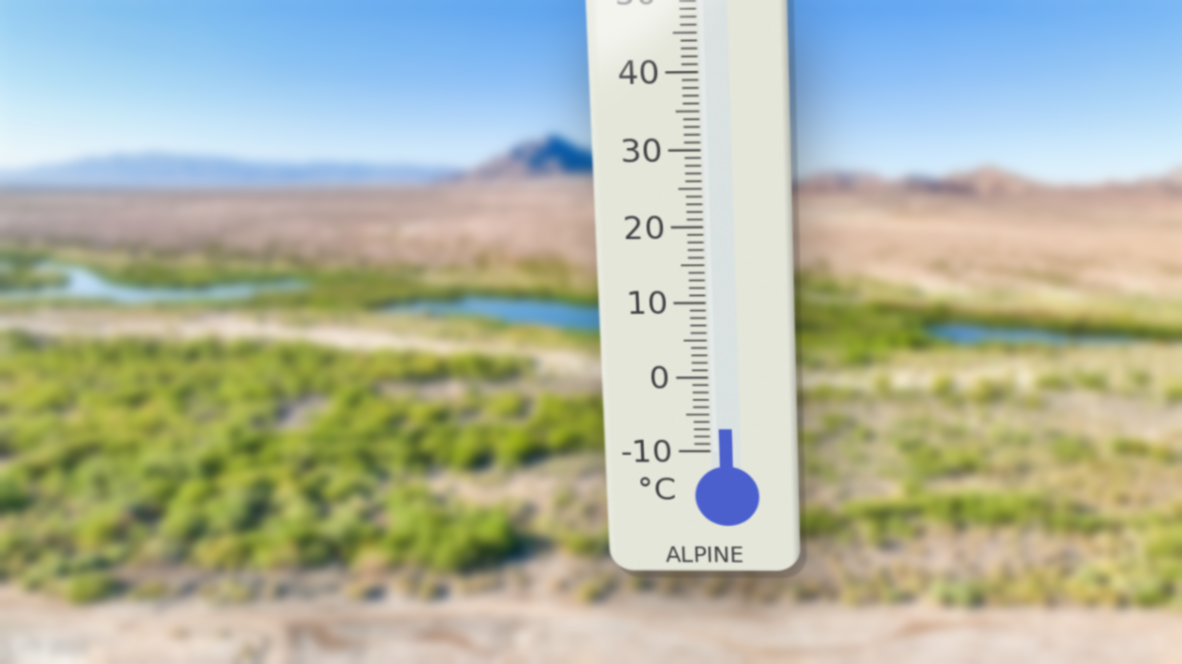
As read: **-7** °C
